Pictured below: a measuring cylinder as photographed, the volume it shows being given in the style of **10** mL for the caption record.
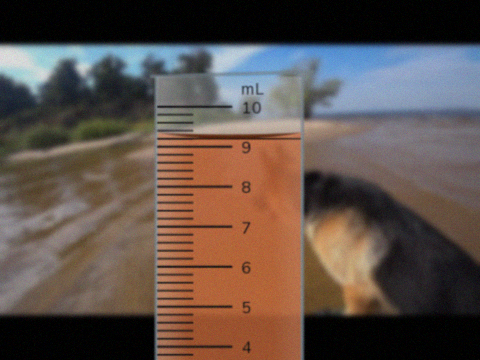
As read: **9.2** mL
